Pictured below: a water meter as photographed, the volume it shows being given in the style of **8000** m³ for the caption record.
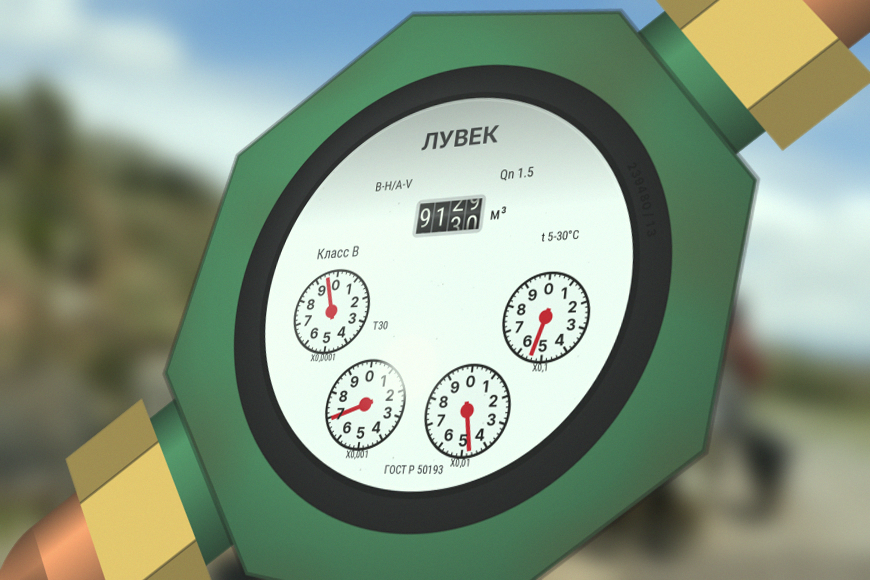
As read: **9129.5469** m³
